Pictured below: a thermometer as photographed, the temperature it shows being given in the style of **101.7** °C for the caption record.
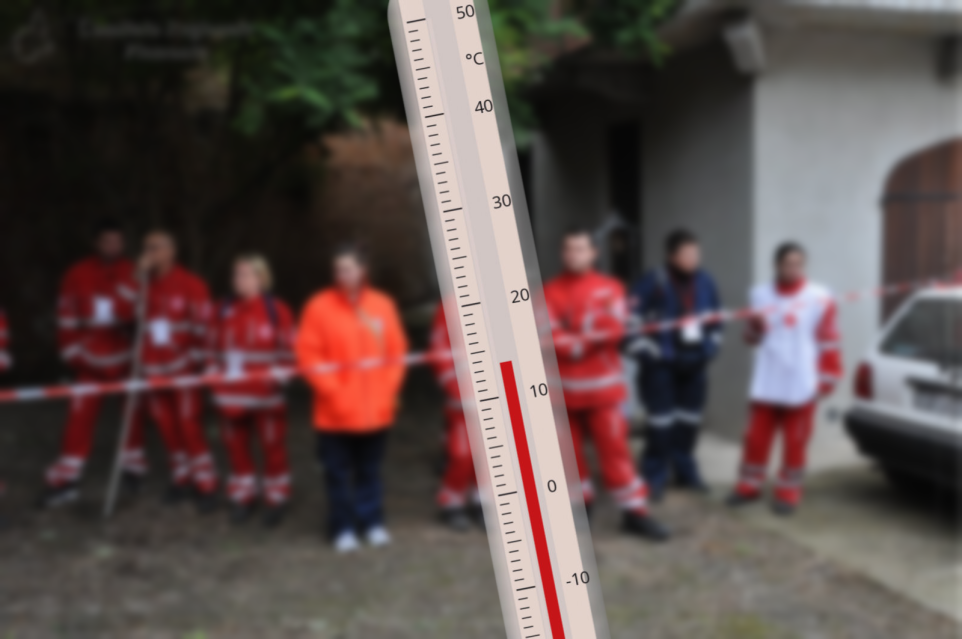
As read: **13.5** °C
